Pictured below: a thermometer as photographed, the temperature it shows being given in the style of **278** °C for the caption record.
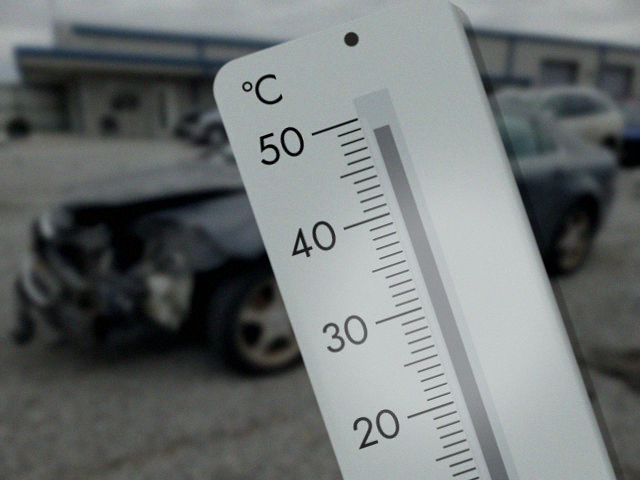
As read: **48.5** °C
